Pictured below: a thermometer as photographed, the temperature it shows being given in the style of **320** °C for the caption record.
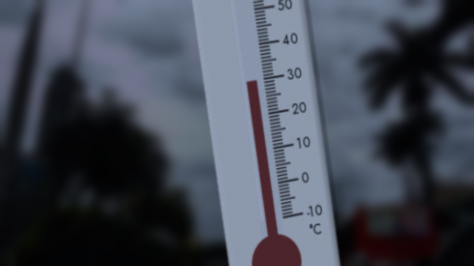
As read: **30** °C
